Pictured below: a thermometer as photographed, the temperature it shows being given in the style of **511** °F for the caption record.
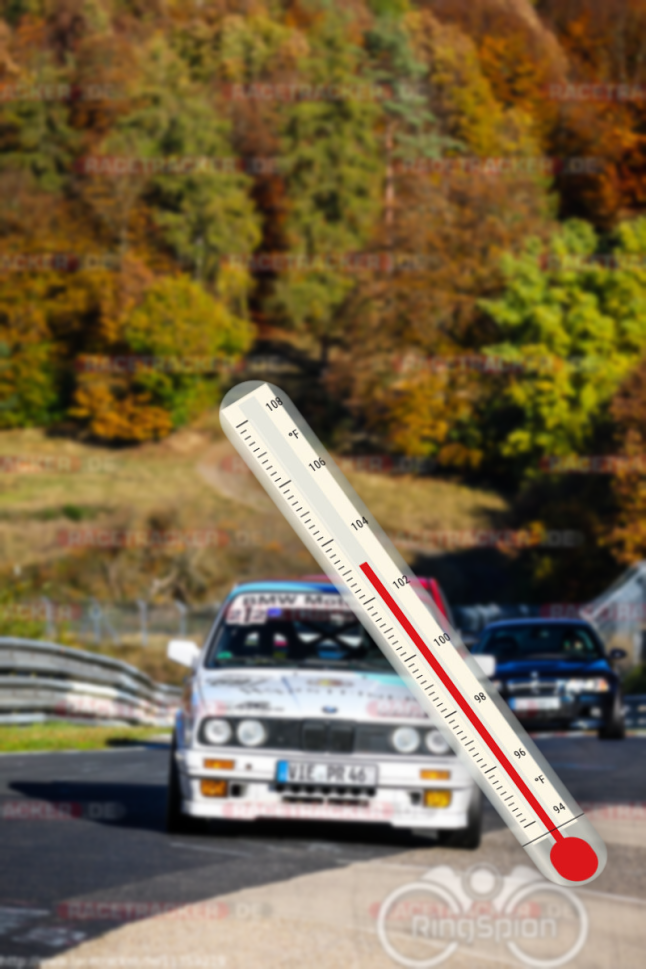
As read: **103** °F
